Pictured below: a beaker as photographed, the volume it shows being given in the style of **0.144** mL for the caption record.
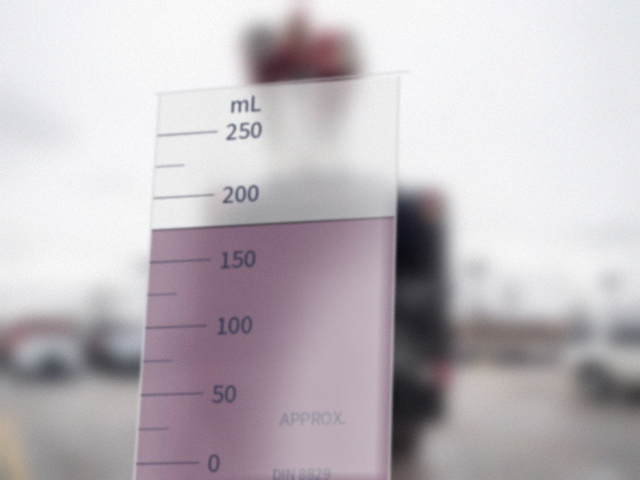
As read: **175** mL
